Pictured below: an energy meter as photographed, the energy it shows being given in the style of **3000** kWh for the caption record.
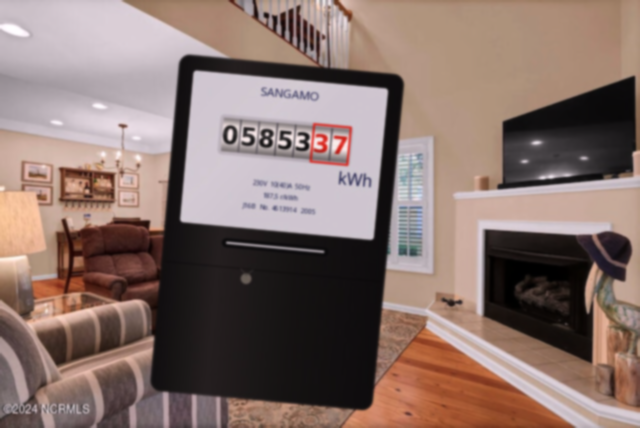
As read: **5853.37** kWh
